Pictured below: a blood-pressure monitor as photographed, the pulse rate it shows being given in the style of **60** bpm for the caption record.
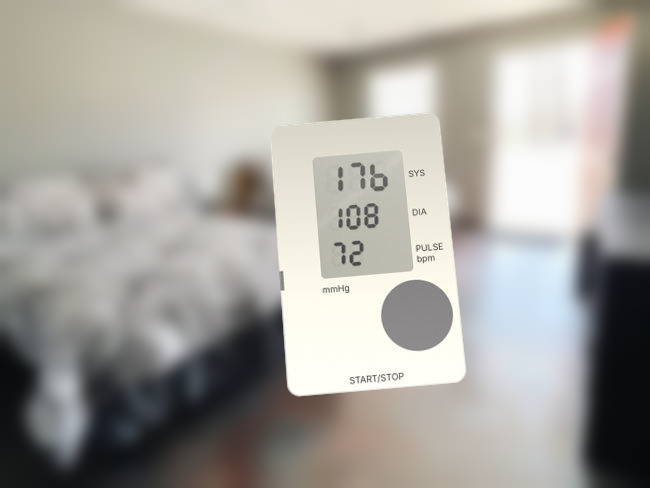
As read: **72** bpm
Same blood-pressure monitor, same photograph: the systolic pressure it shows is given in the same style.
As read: **176** mmHg
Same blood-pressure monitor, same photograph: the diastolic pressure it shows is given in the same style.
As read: **108** mmHg
